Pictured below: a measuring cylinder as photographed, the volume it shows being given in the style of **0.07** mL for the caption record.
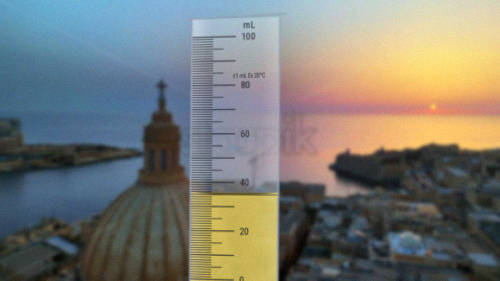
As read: **35** mL
